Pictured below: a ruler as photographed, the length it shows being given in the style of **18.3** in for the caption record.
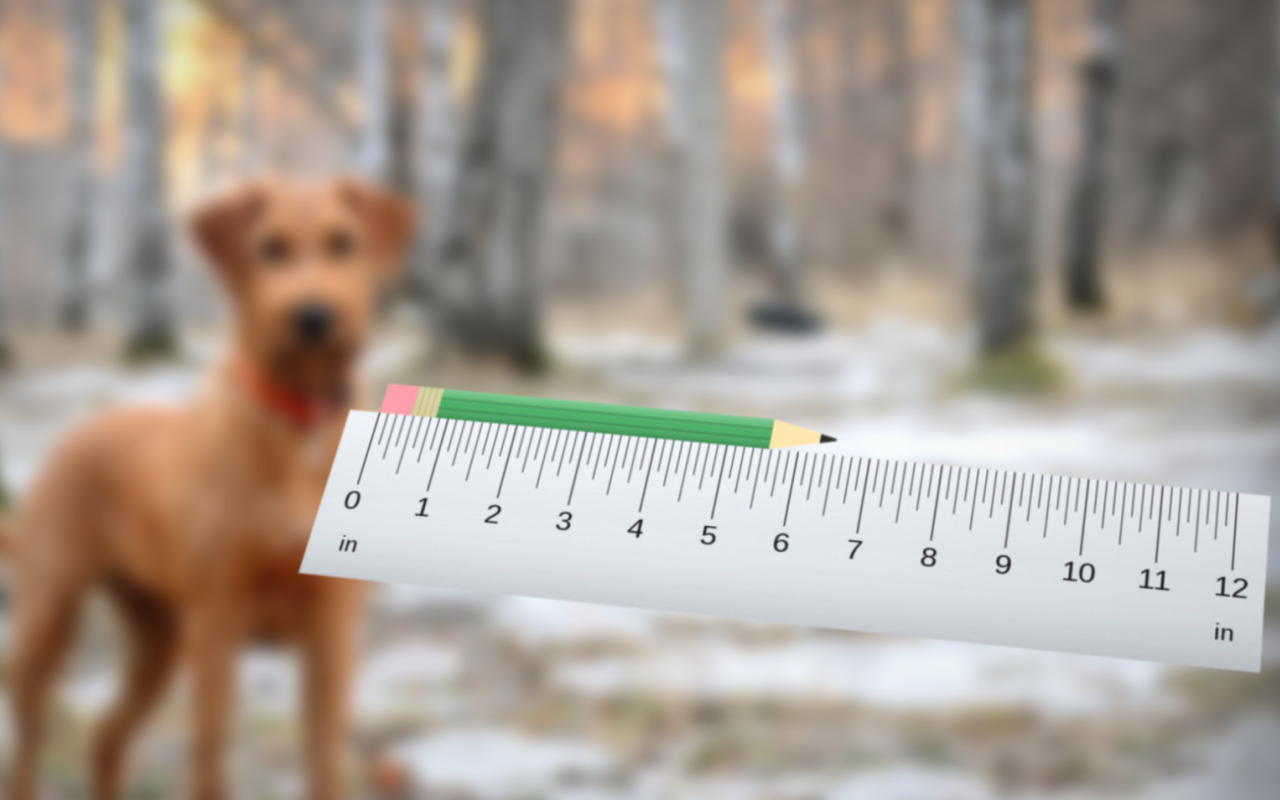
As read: **6.5** in
